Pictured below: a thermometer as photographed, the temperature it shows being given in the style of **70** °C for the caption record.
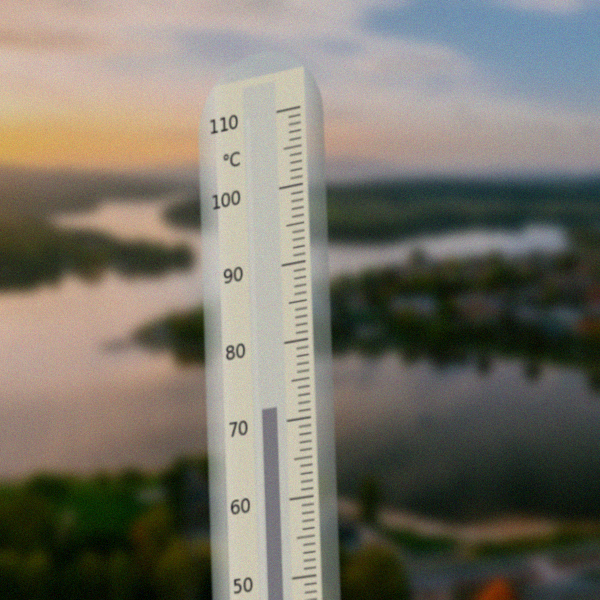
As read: **72** °C
